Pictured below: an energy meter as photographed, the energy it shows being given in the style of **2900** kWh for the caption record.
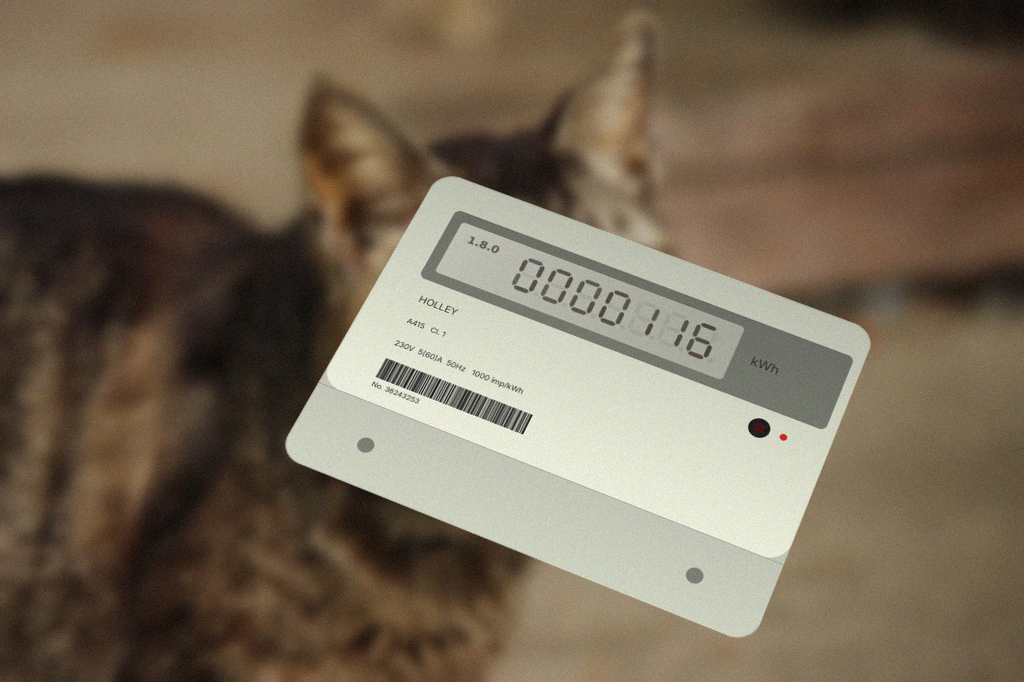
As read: **116** kWh
